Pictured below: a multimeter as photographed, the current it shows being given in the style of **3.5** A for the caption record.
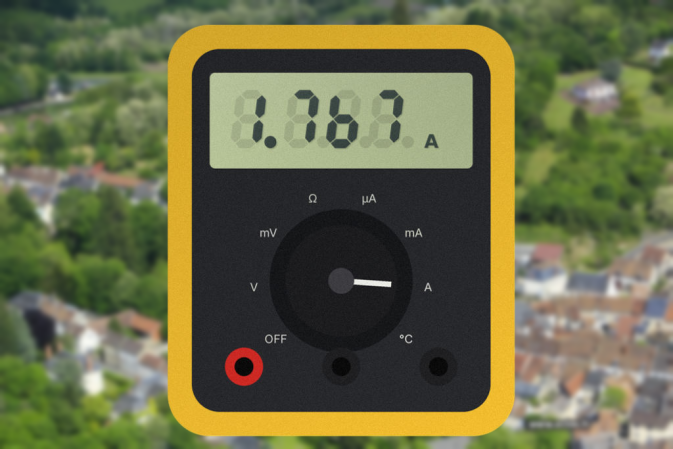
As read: **1.767** A
